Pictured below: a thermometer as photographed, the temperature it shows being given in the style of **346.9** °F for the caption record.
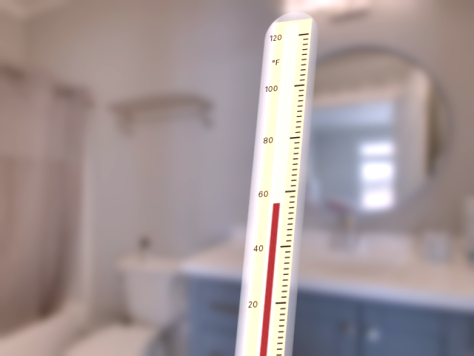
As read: **56** °F
